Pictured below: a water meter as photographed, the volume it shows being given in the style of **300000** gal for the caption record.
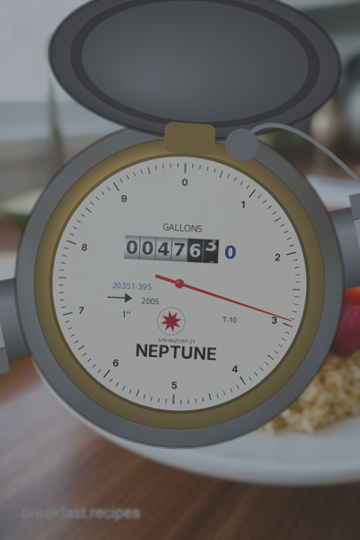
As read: **47632.9** gal
